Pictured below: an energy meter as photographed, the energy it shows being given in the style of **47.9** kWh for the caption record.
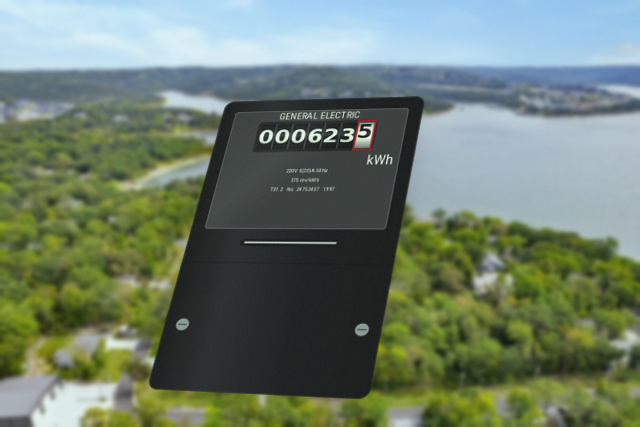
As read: **623.5** kWh
